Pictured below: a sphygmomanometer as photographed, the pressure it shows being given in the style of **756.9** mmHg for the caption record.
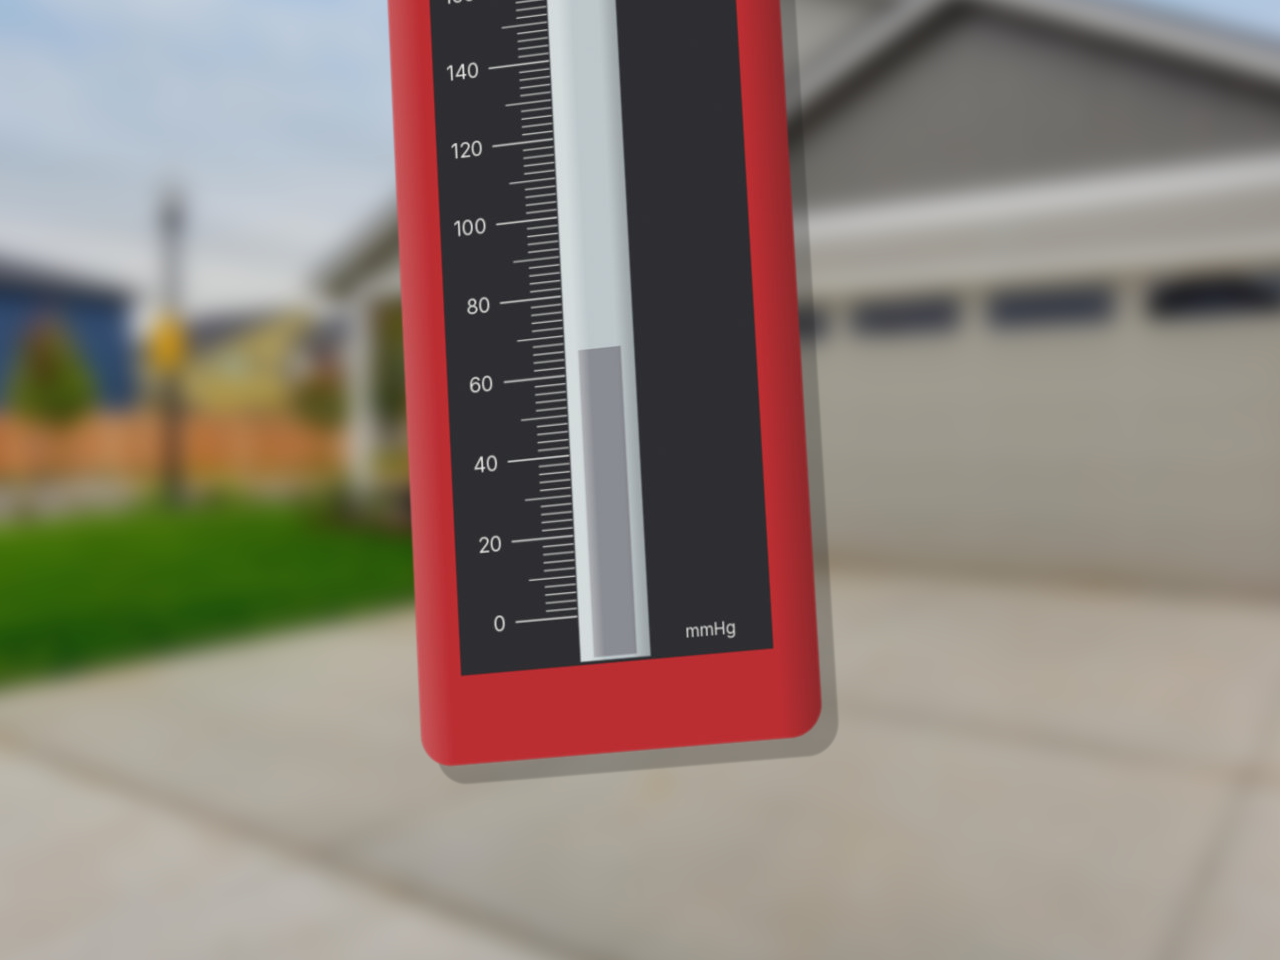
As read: **66** mmHg
